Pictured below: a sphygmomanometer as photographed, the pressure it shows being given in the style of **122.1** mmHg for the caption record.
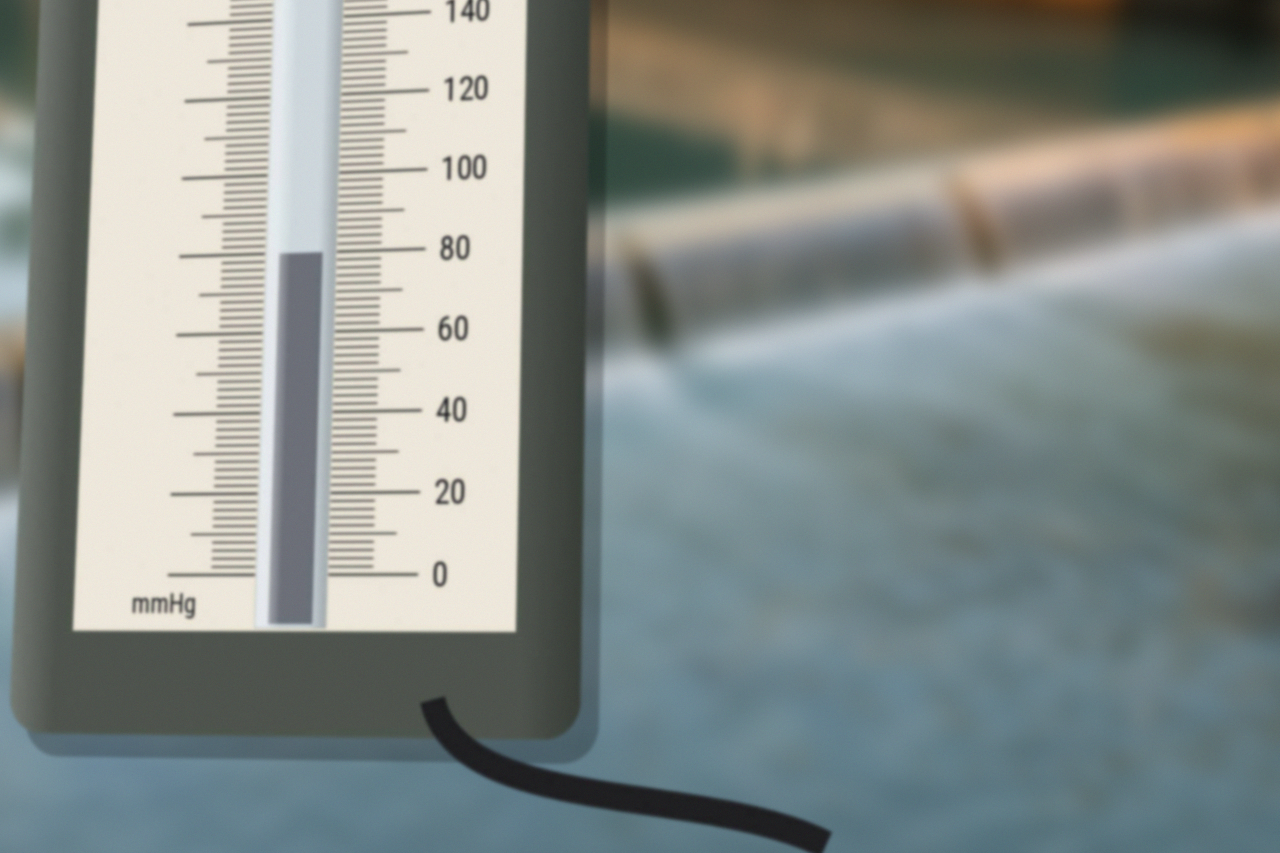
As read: **80** mmHg
